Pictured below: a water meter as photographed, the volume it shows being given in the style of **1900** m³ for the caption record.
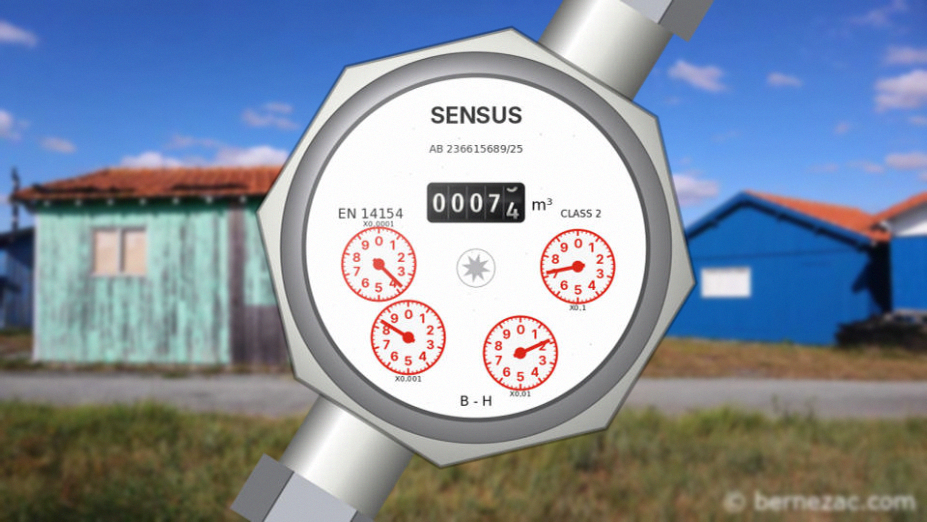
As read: **73.7183** m³
